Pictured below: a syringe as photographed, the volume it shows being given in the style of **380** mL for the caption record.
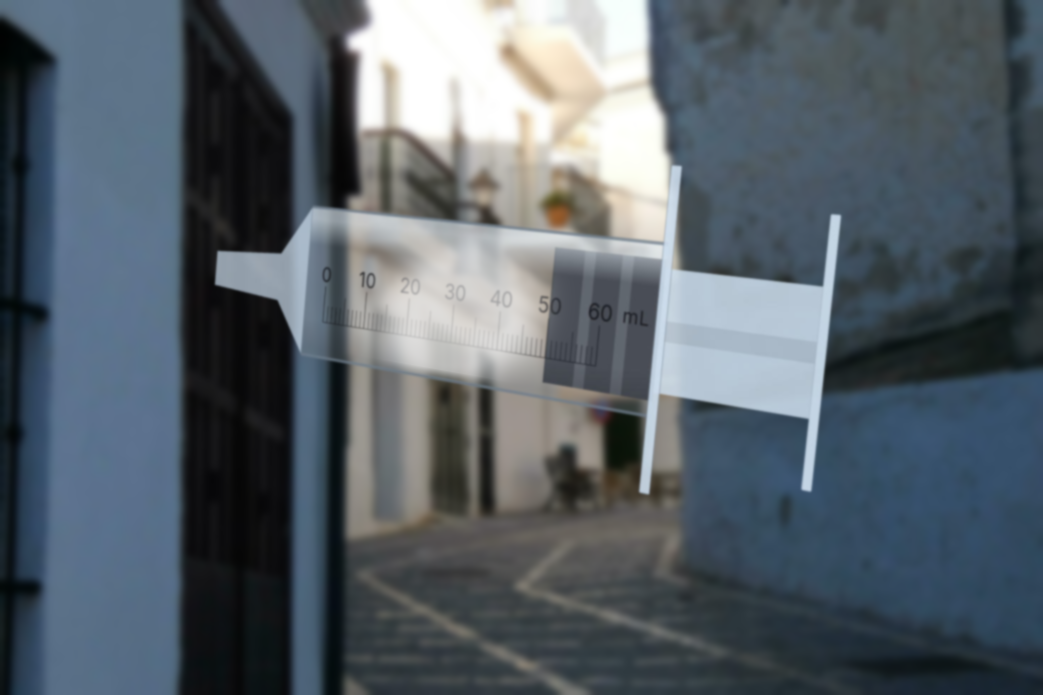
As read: **50** mL
